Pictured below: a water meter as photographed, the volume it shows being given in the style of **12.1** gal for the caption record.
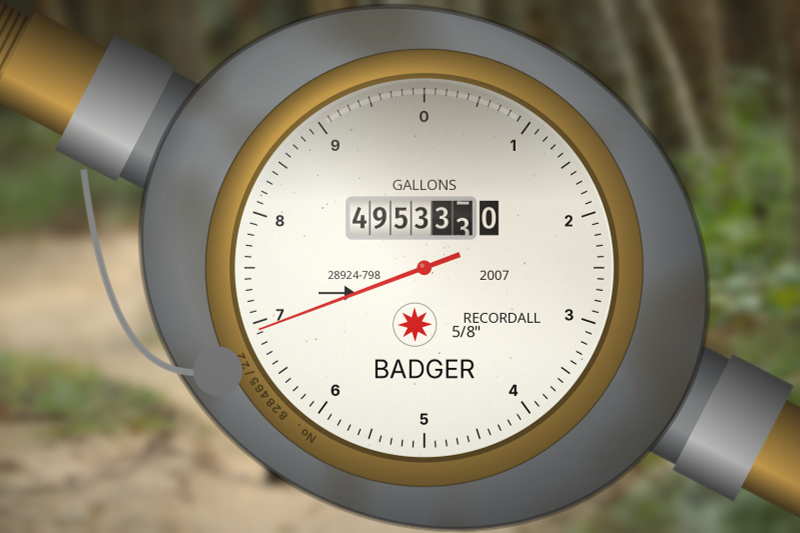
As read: **4953326.9** gal
